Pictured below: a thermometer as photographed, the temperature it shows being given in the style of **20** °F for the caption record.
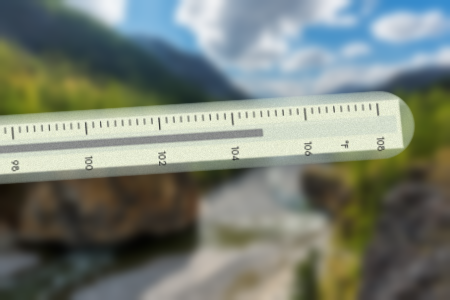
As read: **104.8** °F
